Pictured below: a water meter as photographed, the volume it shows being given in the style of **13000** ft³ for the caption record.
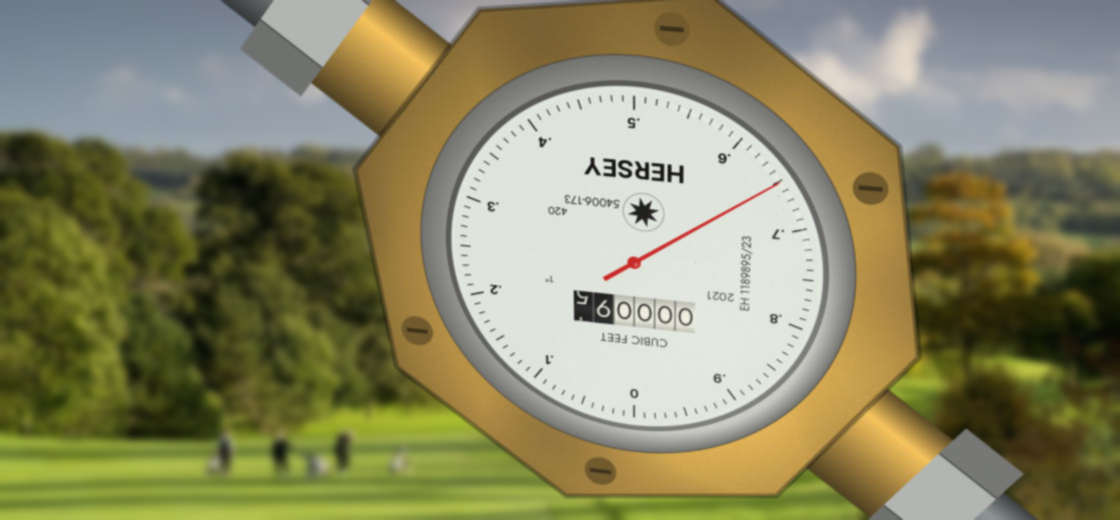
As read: **94.65** ft³
